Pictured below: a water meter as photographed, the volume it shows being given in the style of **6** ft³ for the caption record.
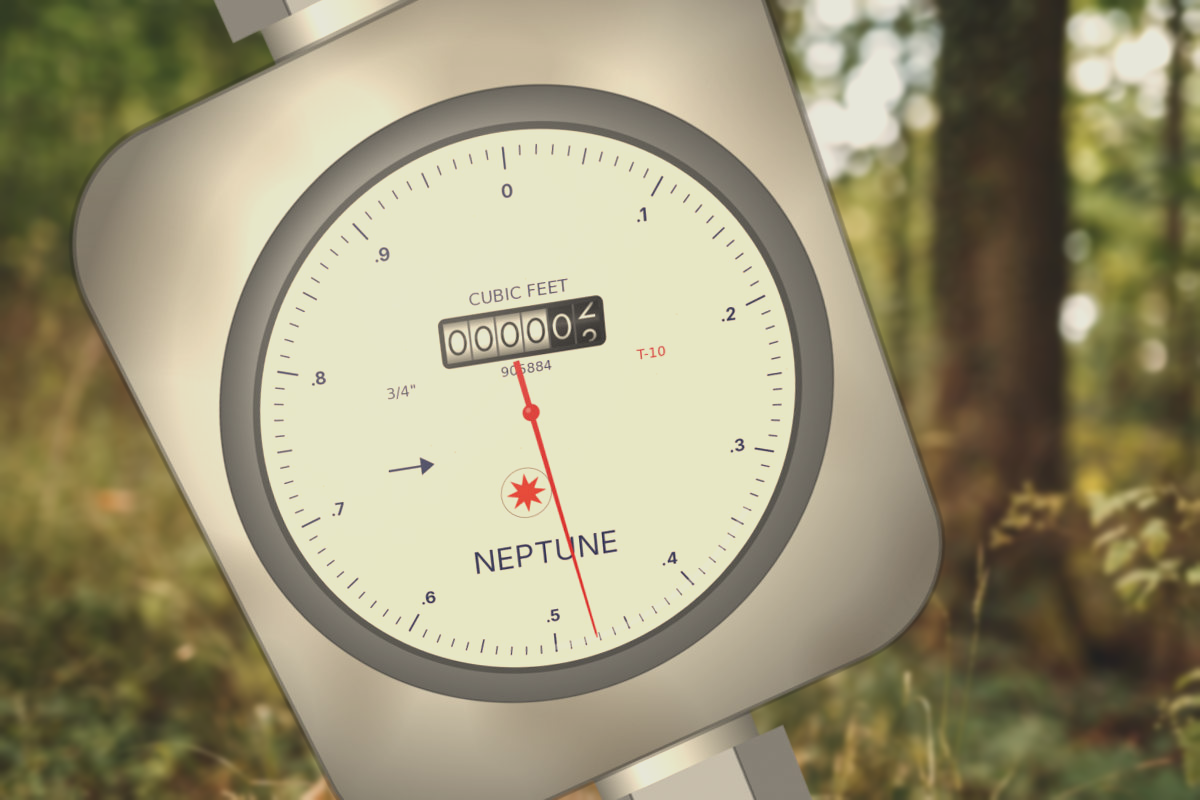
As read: **2.47** ft³
